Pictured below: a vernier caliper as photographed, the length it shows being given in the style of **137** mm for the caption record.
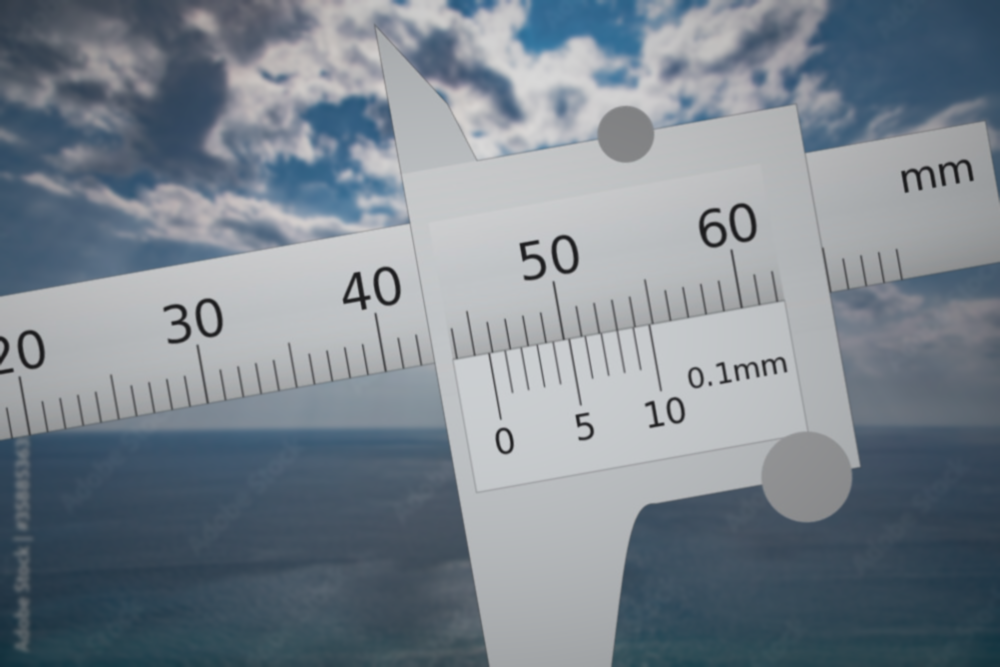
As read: **45.8** mm
